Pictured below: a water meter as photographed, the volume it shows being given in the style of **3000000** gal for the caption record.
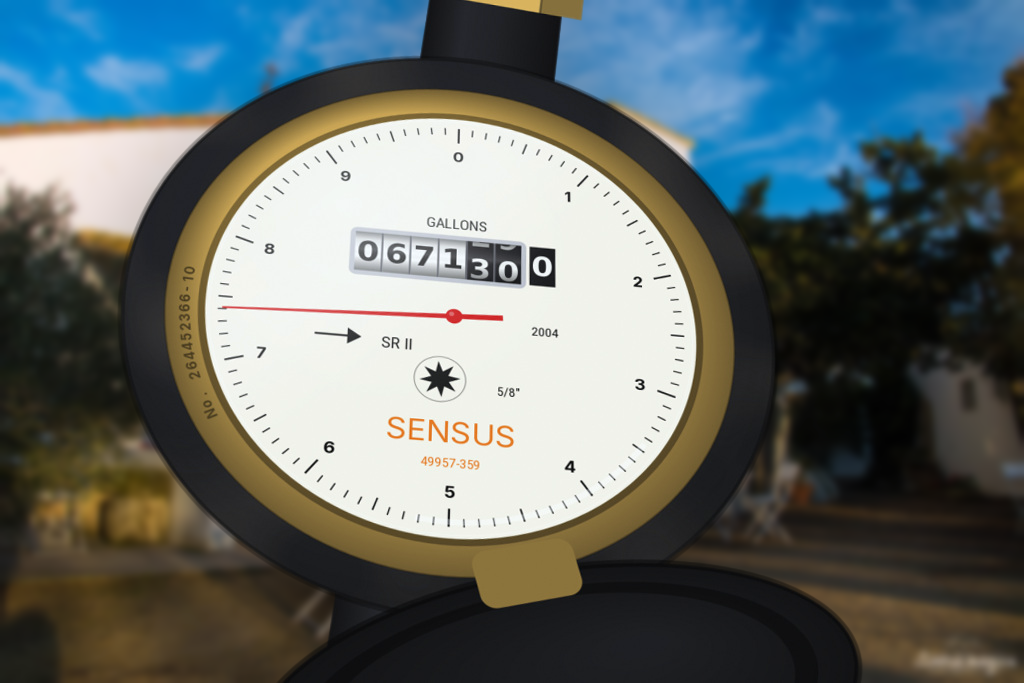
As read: **671297.4** gal
